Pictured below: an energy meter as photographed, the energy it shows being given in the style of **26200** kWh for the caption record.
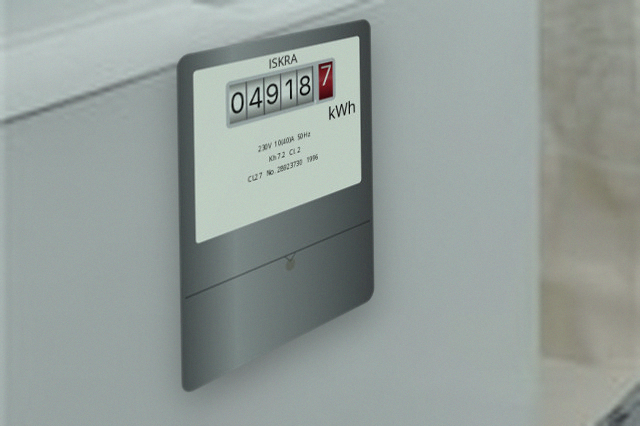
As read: **4918.7** kWh
